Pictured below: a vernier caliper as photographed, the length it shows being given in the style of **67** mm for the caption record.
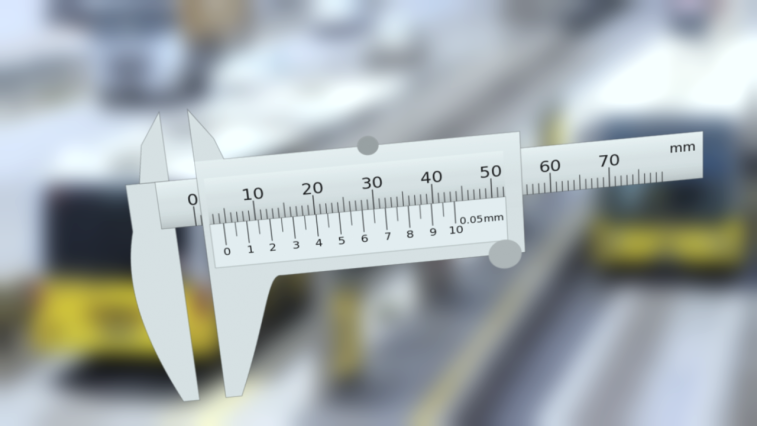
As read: **4.6** mm
